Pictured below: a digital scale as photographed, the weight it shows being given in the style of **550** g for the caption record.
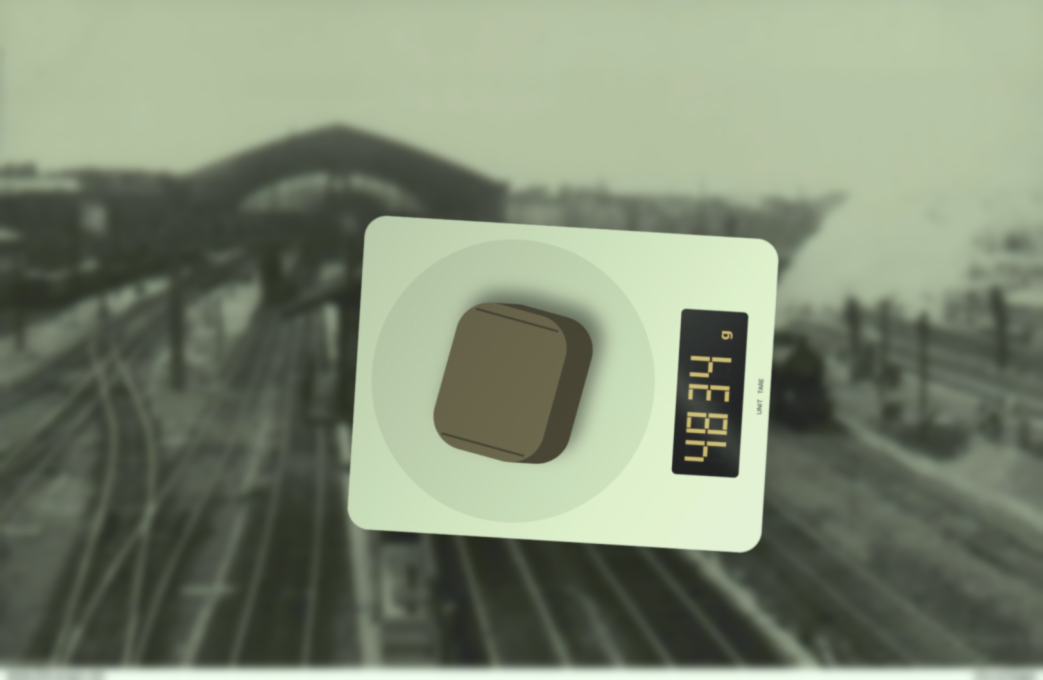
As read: **4834** g
